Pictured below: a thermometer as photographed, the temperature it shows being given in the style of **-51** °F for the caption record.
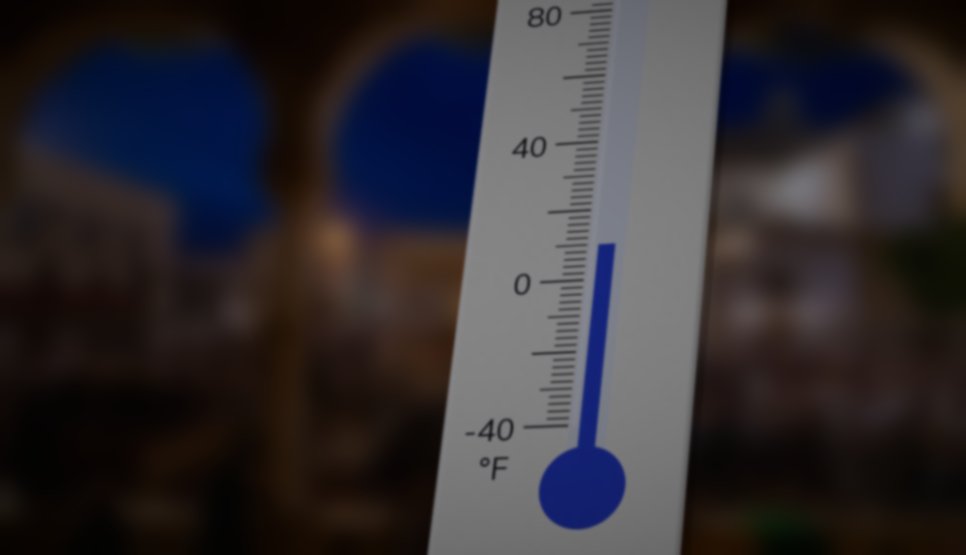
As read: **10** °F
